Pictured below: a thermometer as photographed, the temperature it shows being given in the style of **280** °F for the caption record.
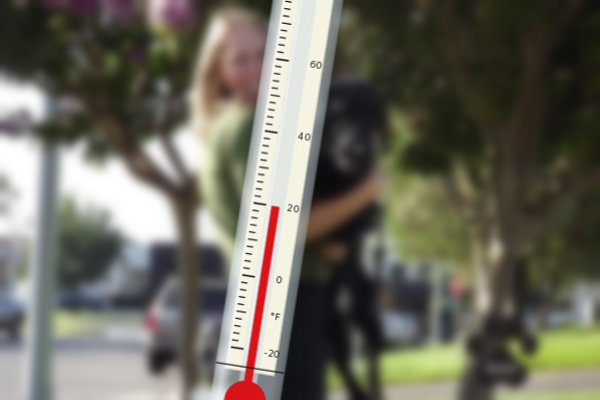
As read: **20** °F
